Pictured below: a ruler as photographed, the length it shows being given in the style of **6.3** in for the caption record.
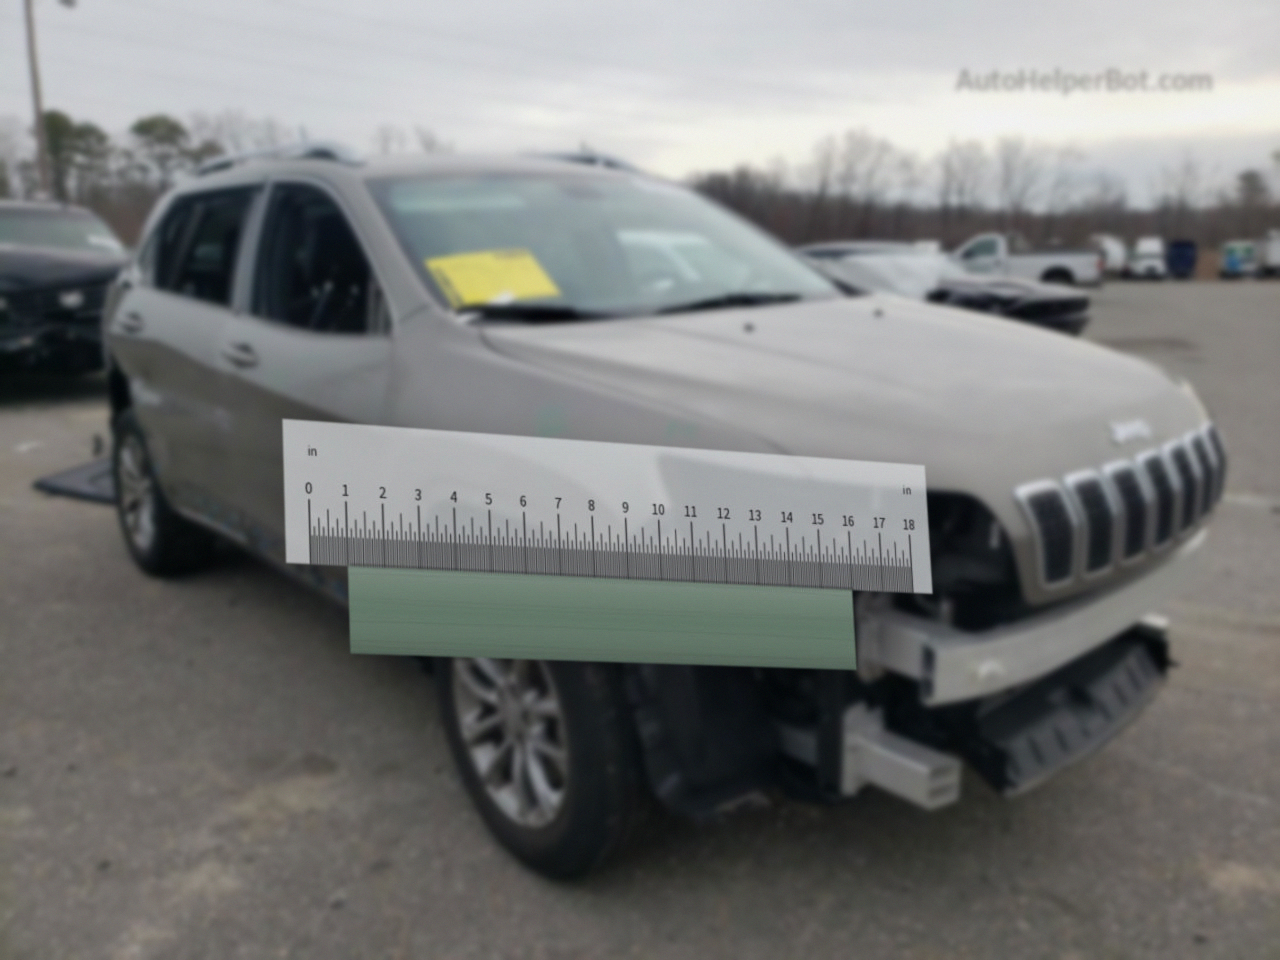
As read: **15** in
